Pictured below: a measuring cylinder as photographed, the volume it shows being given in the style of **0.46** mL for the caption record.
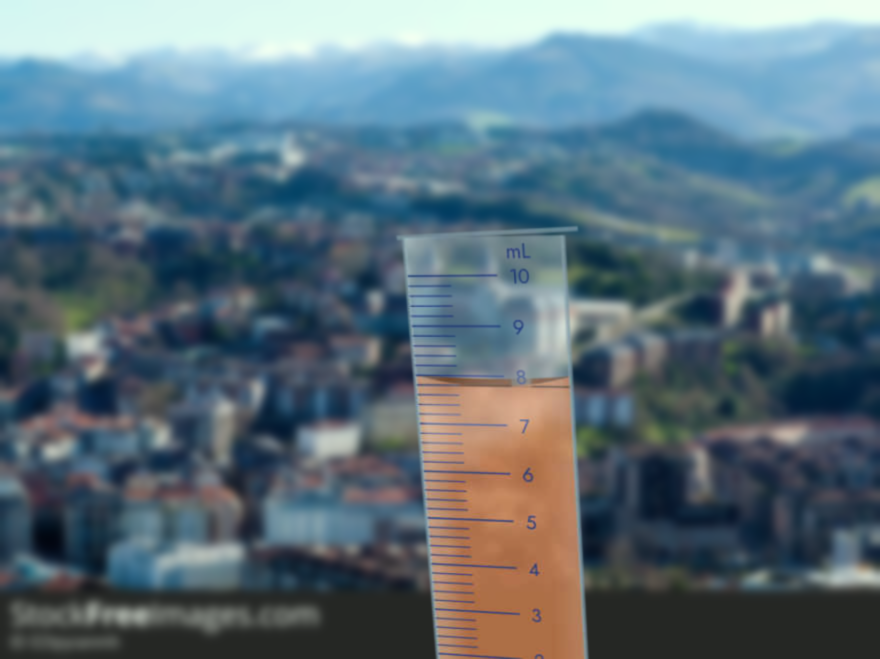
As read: **7.8** mL
